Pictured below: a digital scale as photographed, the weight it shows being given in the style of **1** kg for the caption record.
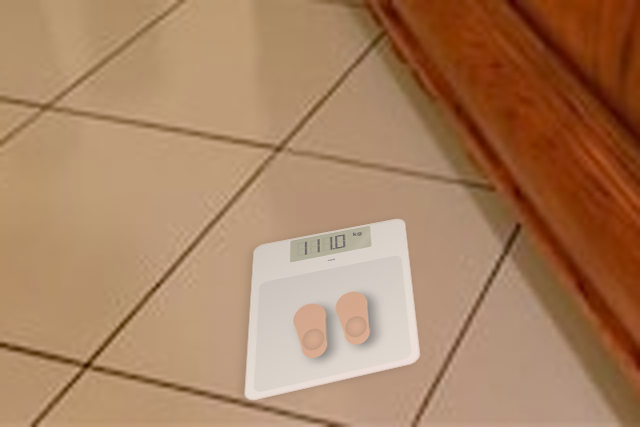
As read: **111.0** kg
